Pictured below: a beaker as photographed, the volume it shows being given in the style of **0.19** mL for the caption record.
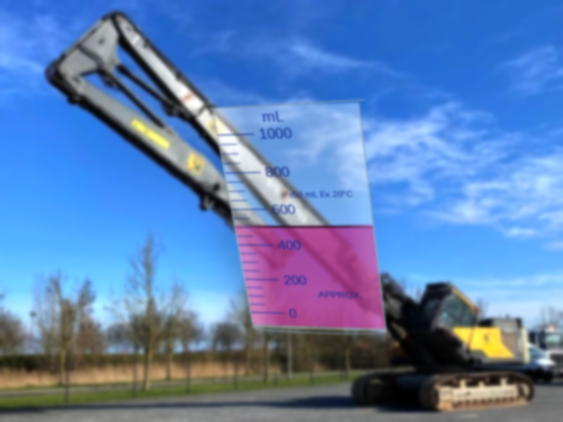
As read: **500** mL
